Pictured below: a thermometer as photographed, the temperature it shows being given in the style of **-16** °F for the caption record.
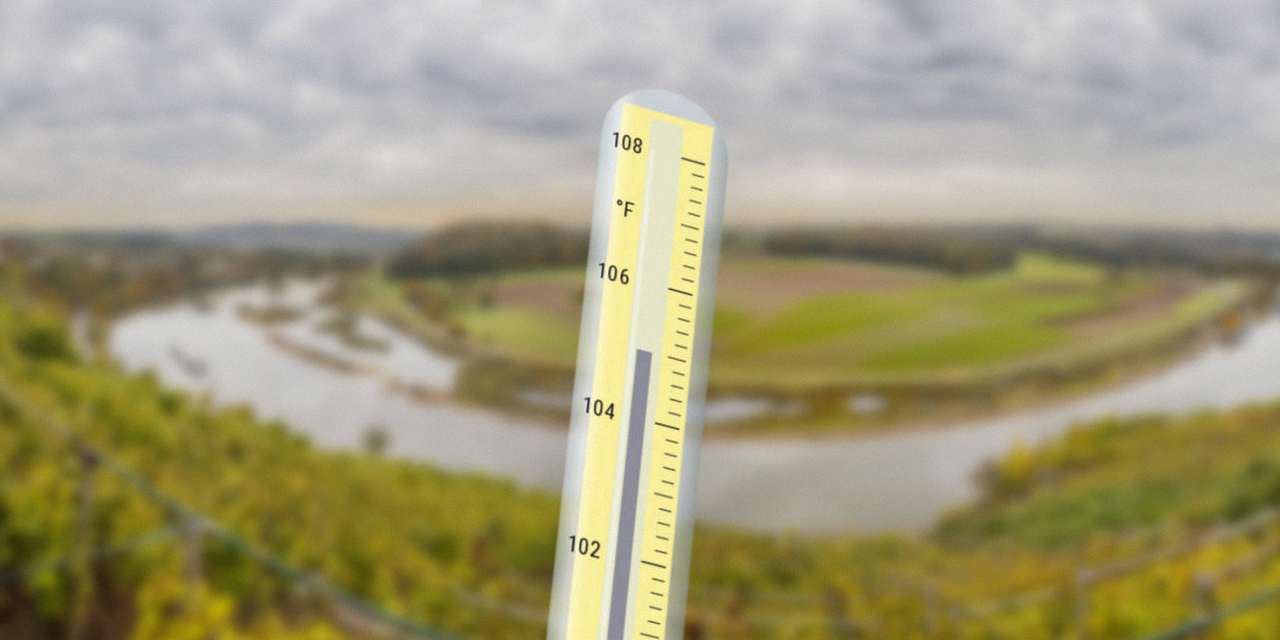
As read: **105** °F
